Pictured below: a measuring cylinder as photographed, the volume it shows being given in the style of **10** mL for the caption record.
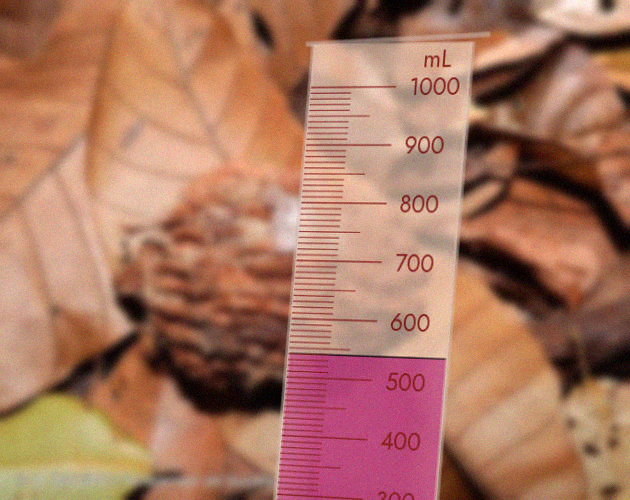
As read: **540** mL
